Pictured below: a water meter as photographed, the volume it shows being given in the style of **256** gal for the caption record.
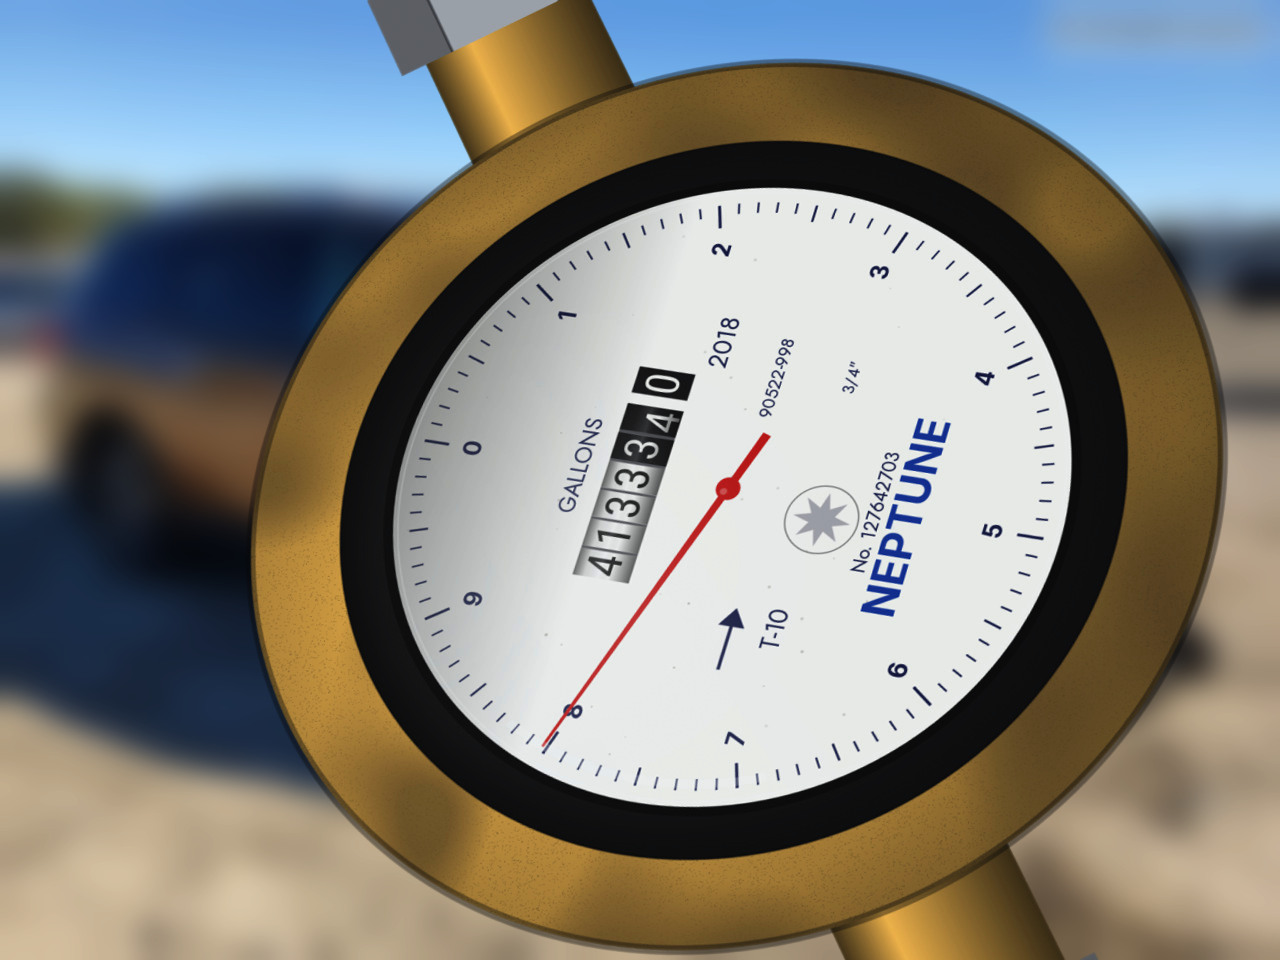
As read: **4133338.0** gal
